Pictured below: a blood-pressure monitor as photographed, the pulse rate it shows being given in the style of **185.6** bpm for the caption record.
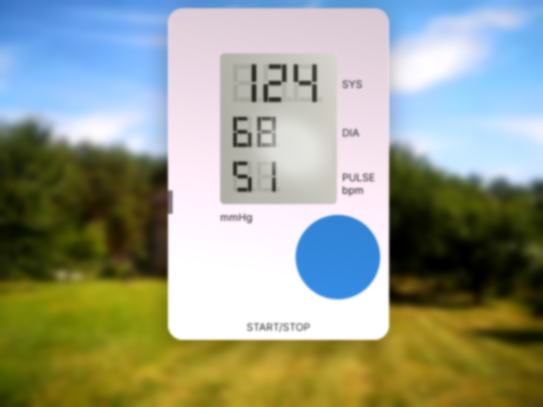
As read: **51** bpm
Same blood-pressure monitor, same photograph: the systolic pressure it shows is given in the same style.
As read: **124** mmHg
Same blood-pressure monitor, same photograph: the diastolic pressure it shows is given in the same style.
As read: **68** mmHg
